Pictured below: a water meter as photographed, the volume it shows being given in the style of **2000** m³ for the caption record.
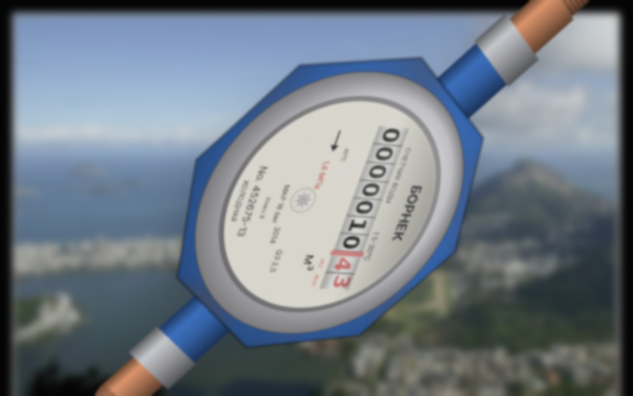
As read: **10.43** m³
